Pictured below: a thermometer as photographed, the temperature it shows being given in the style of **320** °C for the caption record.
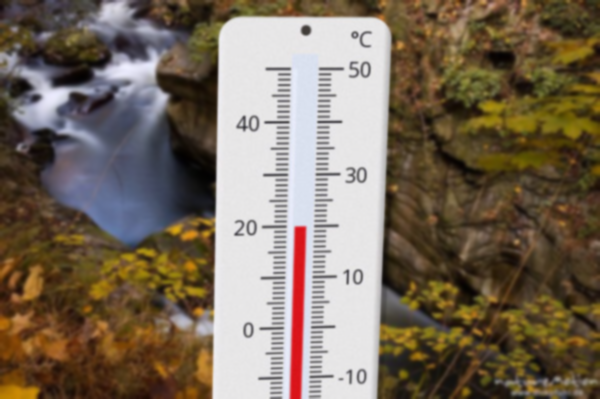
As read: **20** °C
